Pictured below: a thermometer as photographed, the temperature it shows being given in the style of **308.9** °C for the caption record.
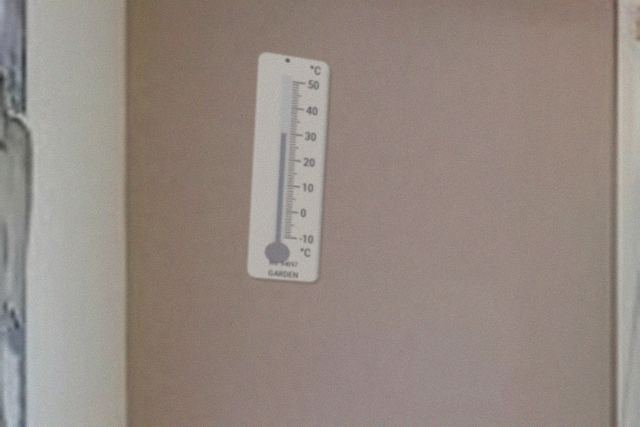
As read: **30** °C
